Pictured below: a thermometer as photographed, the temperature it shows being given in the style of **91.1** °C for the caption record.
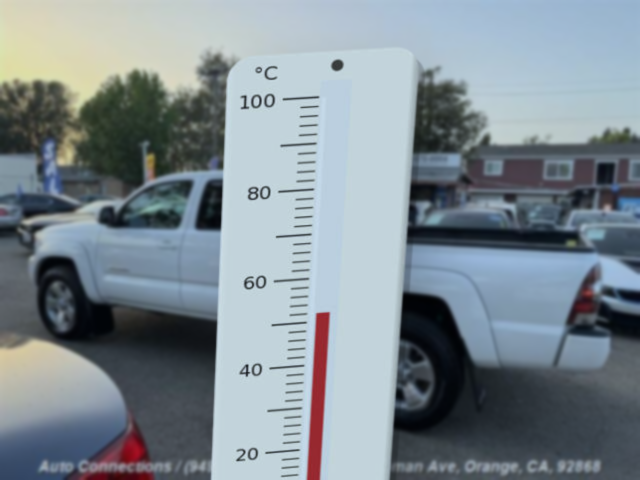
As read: **52** °C
